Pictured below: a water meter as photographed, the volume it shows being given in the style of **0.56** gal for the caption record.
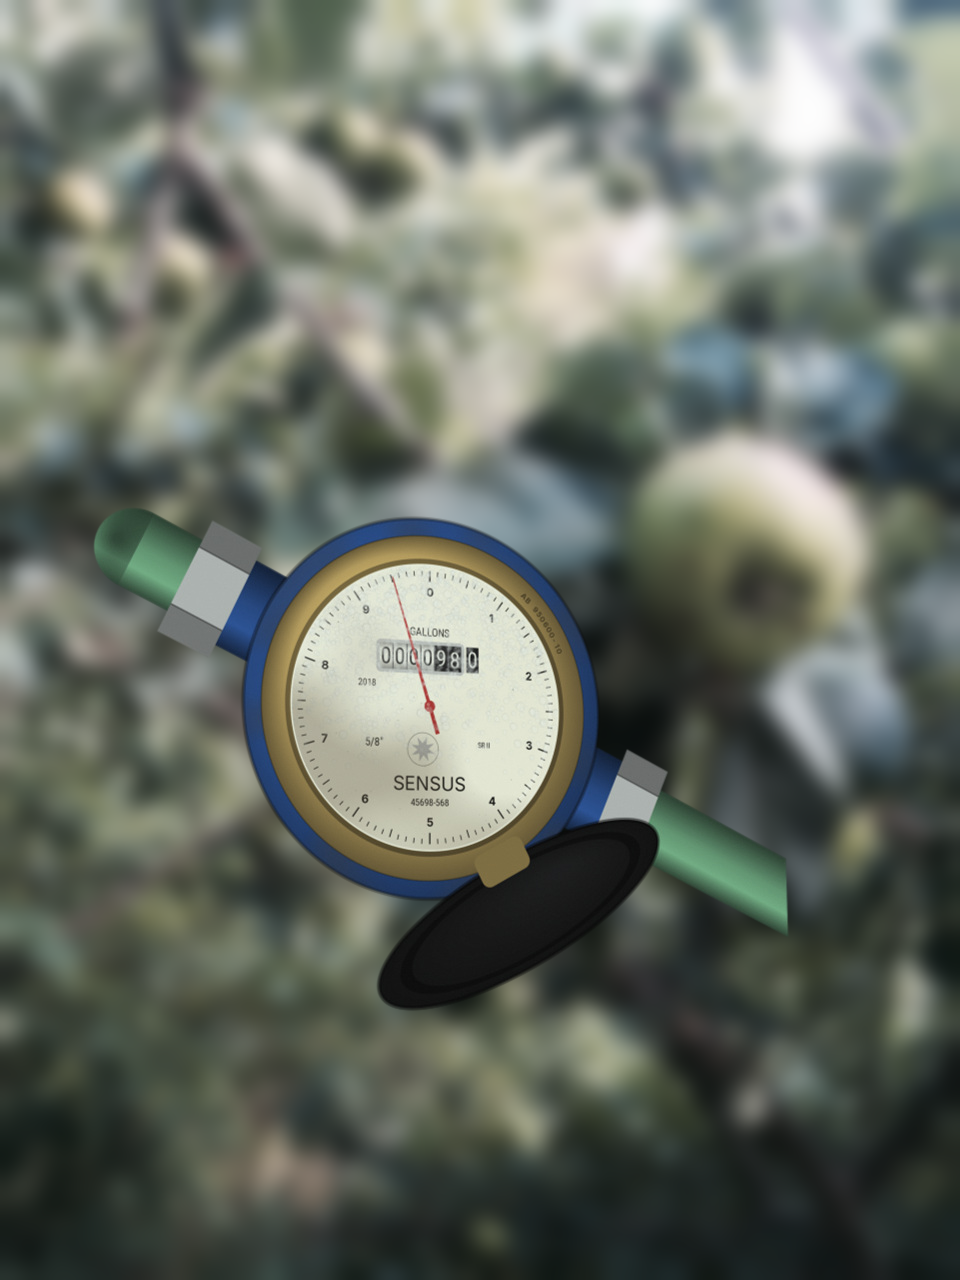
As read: **979.5** gal
